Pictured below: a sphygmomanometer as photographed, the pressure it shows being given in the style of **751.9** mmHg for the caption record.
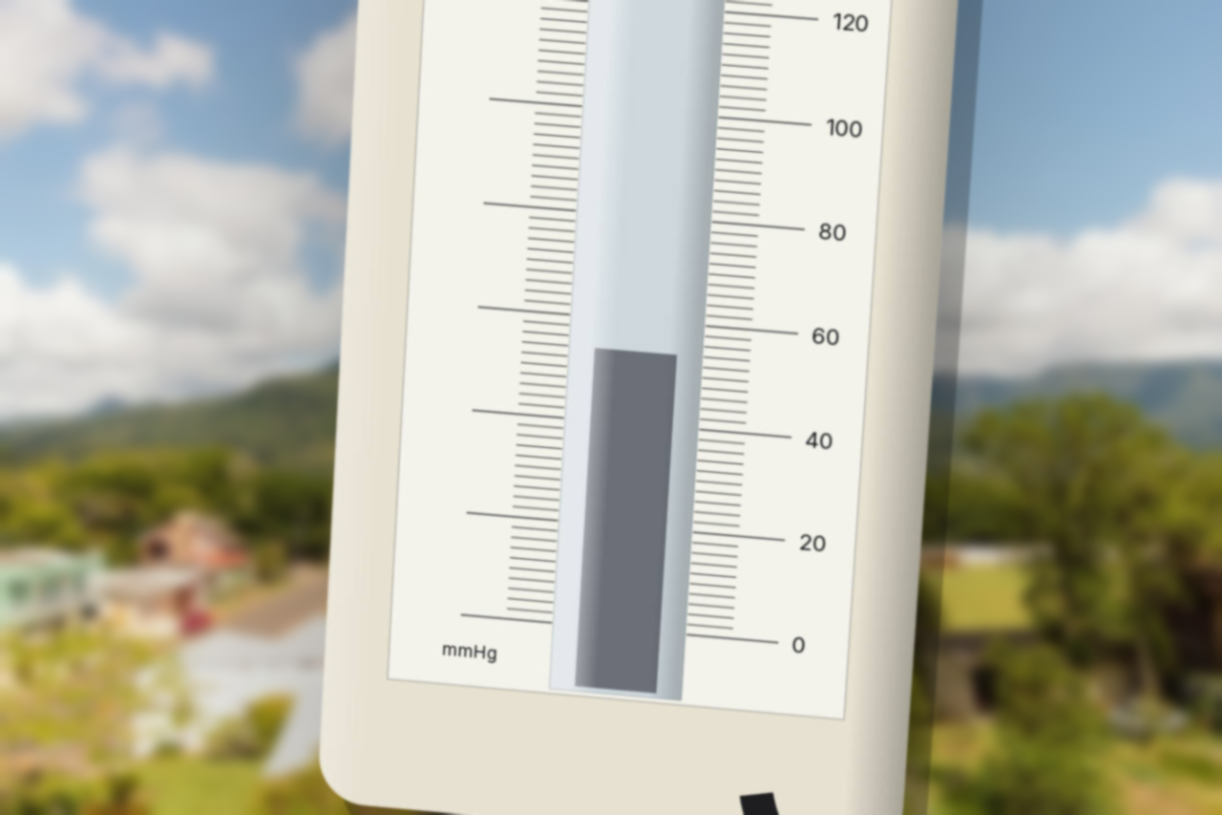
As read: **54** mmHg
